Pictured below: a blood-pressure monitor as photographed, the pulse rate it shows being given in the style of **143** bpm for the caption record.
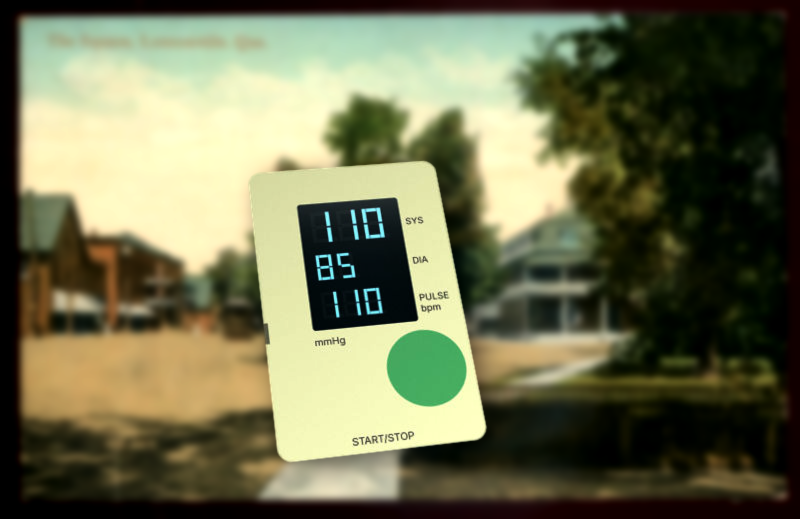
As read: **110** bpm
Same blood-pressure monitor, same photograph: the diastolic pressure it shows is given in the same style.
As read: **85** mmHg
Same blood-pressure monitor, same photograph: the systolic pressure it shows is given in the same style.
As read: **110** mmHg
